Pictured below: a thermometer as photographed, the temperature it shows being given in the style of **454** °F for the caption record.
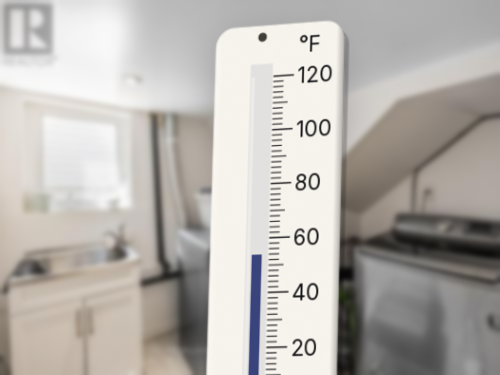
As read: **54** °F
